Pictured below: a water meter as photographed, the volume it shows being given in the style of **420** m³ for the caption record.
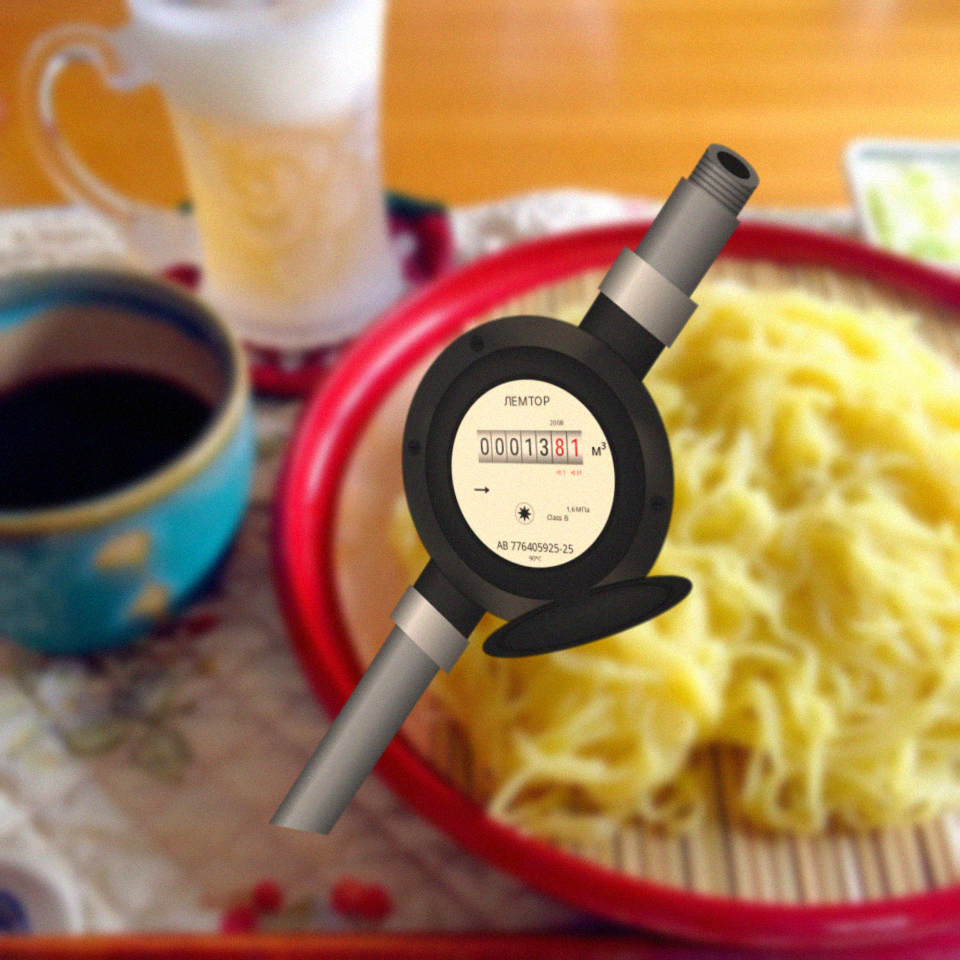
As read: **13.81** m³
